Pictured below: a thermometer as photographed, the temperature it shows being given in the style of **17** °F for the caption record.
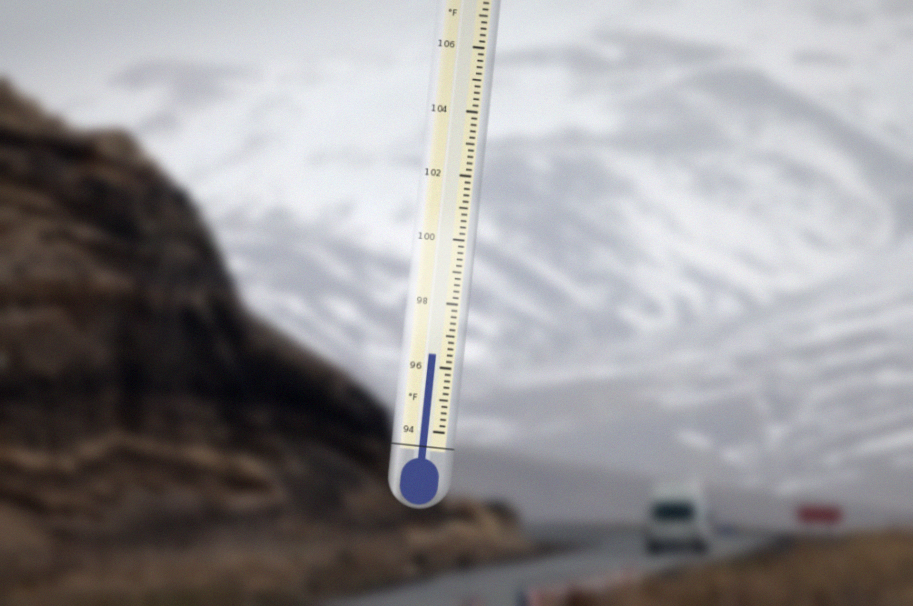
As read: **96.4** °F
